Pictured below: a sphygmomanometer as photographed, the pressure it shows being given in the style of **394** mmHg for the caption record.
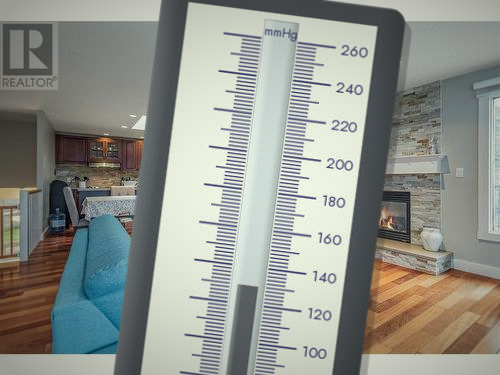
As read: **130** mmHg
